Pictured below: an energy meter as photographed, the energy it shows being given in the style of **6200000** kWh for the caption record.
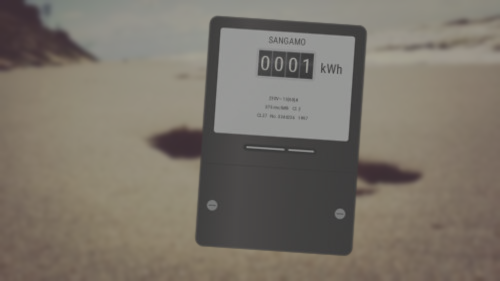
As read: **1** kWh
